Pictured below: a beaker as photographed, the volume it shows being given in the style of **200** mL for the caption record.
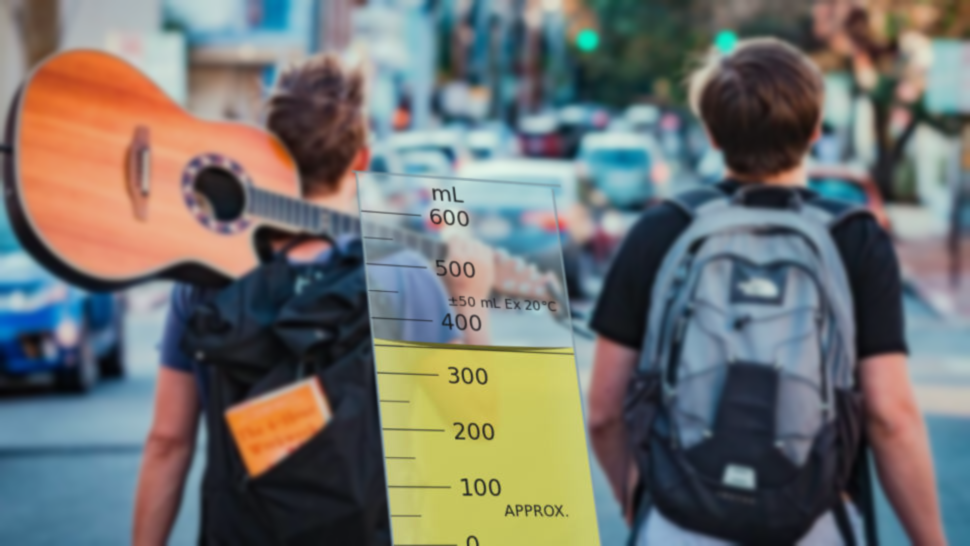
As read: **350** mL
